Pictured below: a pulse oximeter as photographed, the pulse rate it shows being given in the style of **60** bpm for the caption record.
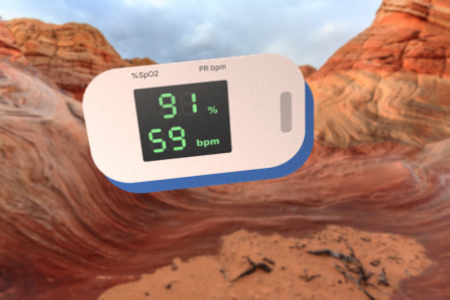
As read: **59** bpm
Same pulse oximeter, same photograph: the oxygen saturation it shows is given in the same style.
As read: **91** %
